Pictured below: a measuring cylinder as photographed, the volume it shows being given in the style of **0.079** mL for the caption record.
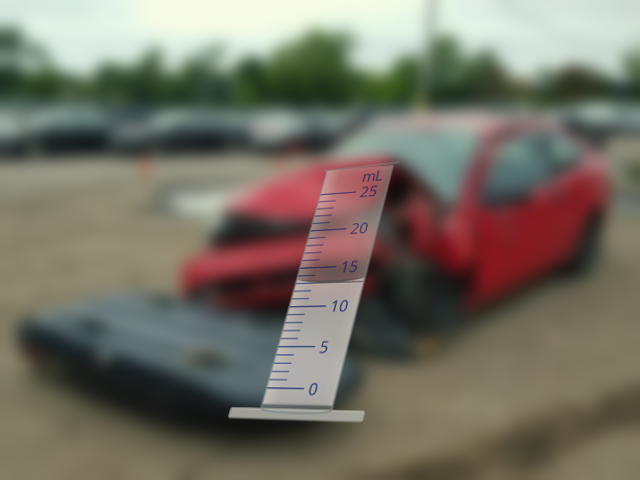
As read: **13** mL
